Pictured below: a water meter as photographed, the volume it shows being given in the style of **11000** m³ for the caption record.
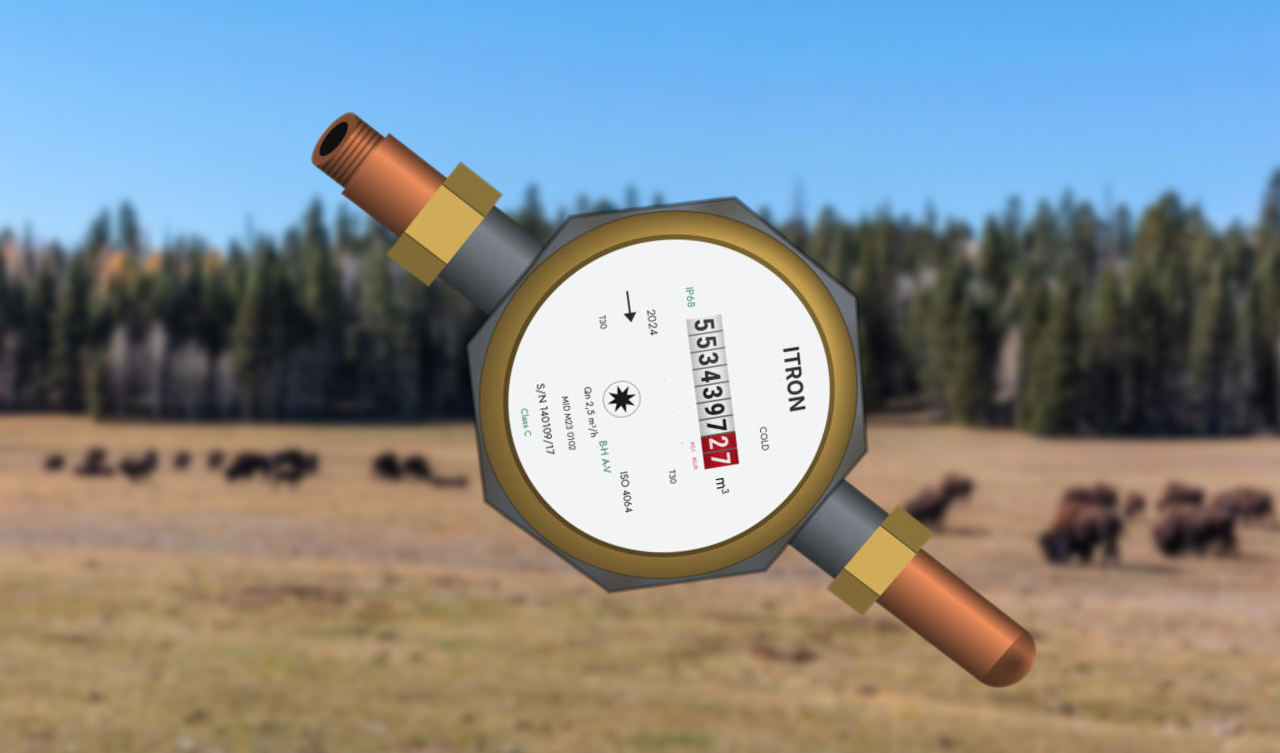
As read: **5534397.27** m³
